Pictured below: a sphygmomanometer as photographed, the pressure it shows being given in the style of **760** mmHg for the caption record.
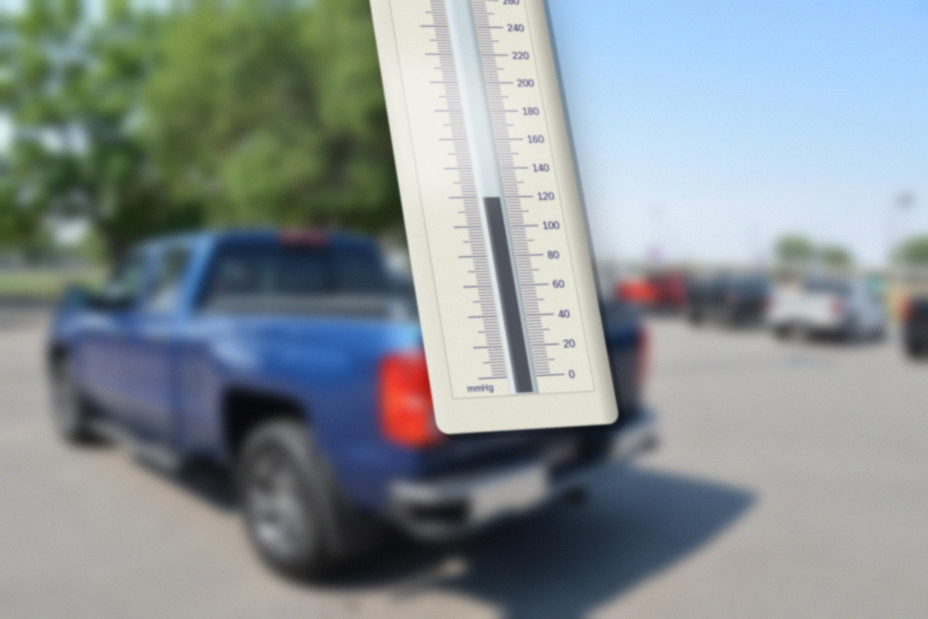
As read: **120** mmHg
